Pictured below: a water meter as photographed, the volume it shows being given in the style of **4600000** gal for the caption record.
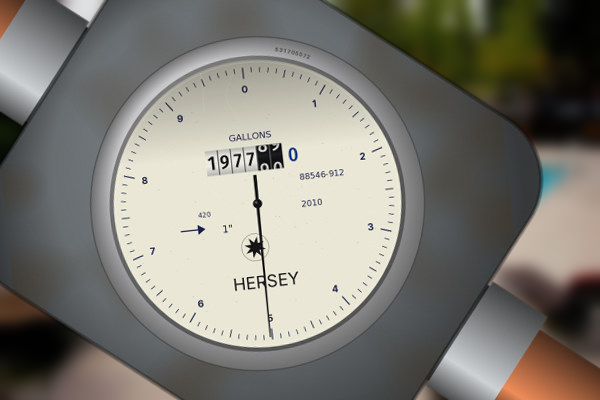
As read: **1977895.0** gal
